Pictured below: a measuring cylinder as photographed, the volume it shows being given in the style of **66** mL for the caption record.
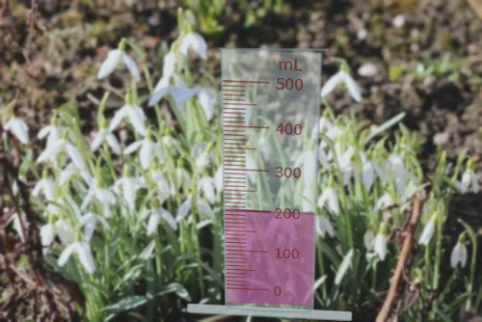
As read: **200** mL
